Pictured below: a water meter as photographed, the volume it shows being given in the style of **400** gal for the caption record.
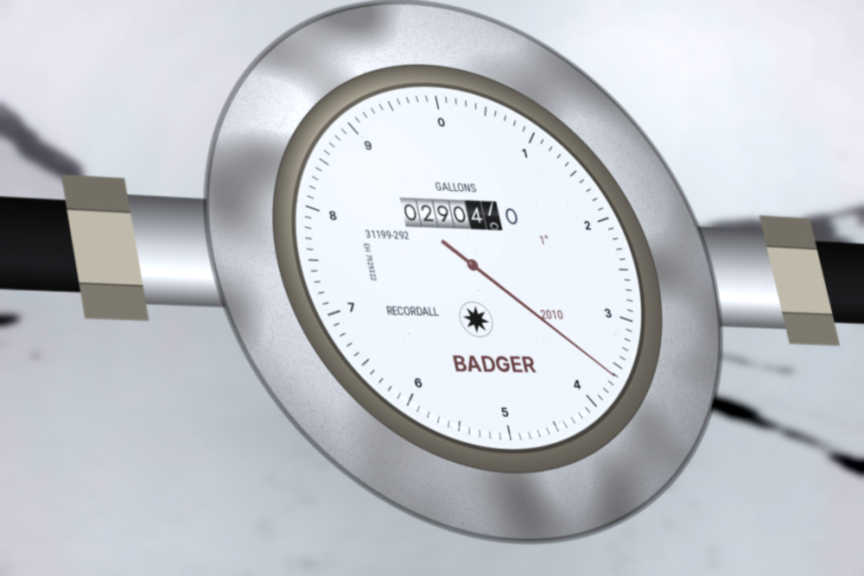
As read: **290473.6** gal
